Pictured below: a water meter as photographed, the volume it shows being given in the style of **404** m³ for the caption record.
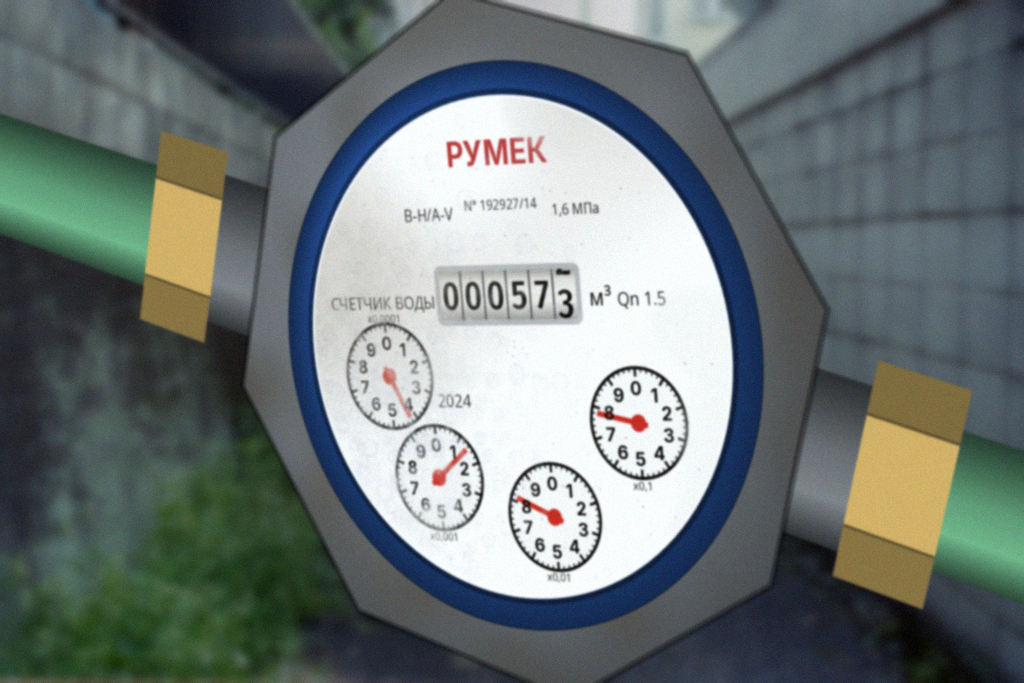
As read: **572.7814** m³
